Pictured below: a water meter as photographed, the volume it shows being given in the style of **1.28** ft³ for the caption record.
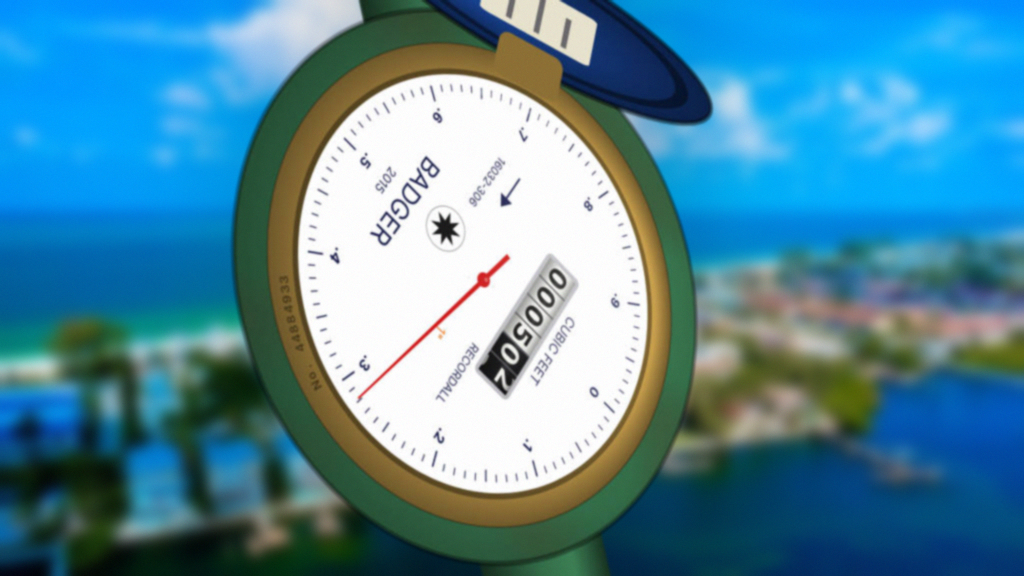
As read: **502.28** ft³
